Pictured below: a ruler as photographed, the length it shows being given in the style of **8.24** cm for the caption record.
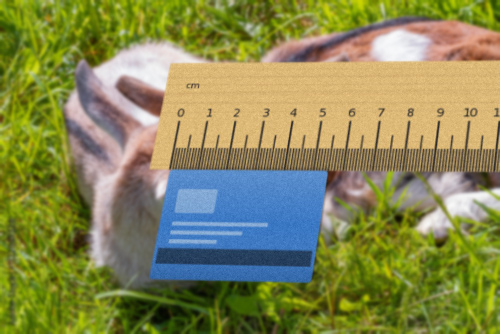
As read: **5.5** cm
